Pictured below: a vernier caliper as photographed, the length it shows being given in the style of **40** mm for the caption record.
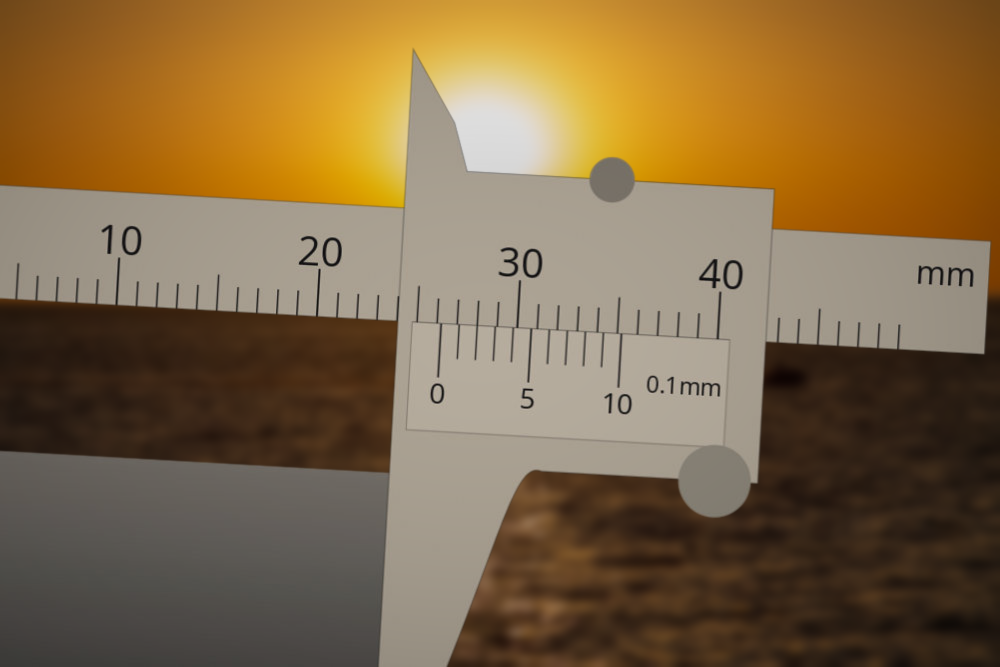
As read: **26.2** mm
